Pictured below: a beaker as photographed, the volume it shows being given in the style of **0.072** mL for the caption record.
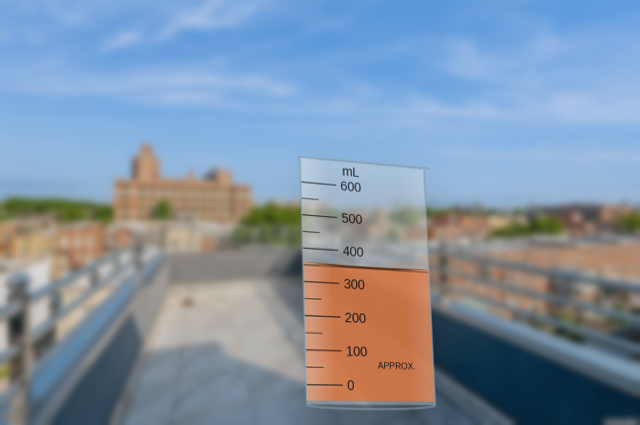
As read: **350** mL
